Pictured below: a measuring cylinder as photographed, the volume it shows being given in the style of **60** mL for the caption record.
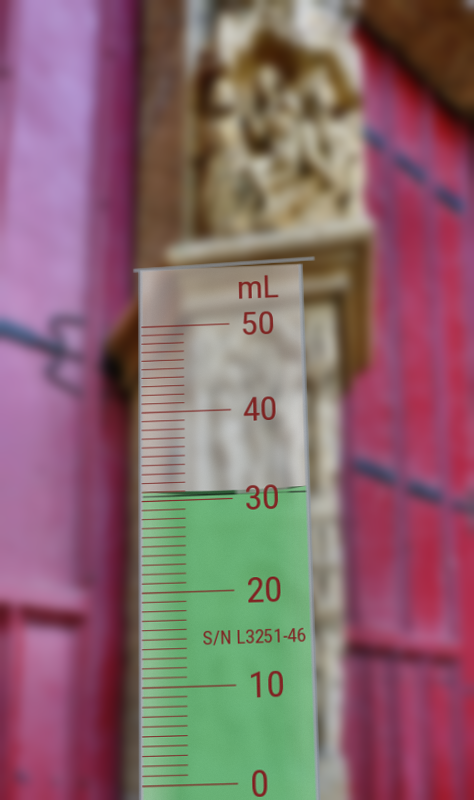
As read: **30.5** mL
